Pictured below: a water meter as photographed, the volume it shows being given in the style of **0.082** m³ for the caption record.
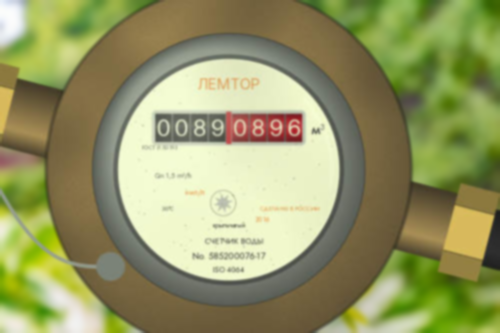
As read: **89.0896** m³
